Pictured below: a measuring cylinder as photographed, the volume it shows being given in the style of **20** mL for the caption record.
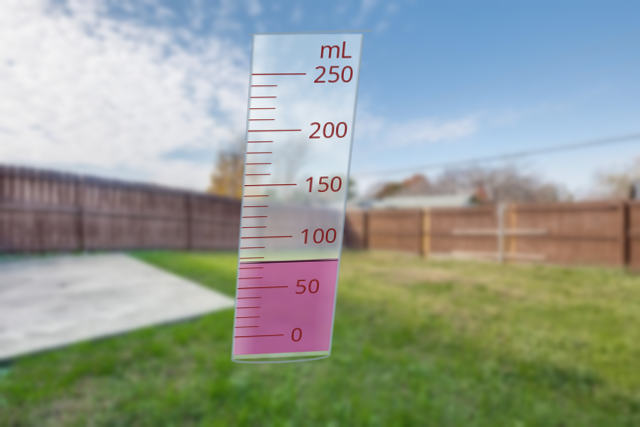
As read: **75** mL
